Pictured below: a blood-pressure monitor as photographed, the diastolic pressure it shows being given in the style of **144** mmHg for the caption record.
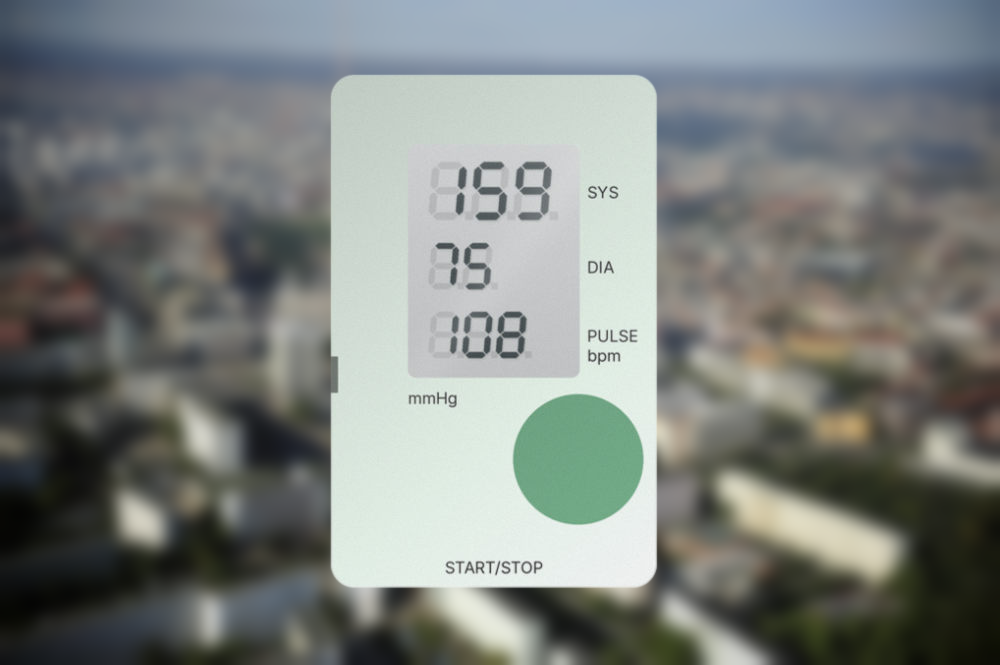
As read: **75** mmHg
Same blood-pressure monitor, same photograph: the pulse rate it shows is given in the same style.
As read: **108** bpm
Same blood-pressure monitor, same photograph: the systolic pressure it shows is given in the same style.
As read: **159** mmHg
